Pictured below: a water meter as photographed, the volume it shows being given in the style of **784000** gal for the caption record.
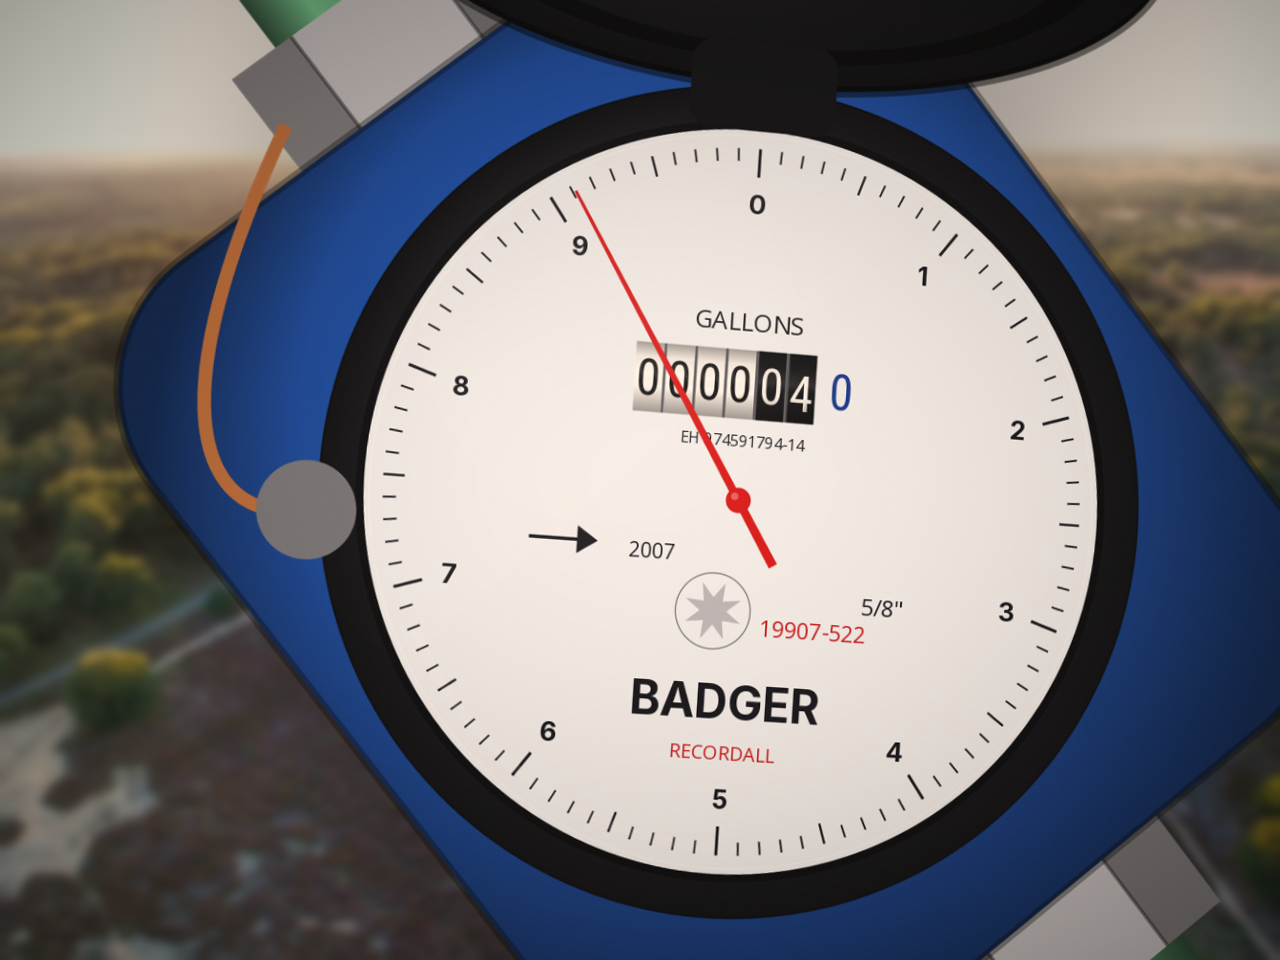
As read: **39.1** gal
